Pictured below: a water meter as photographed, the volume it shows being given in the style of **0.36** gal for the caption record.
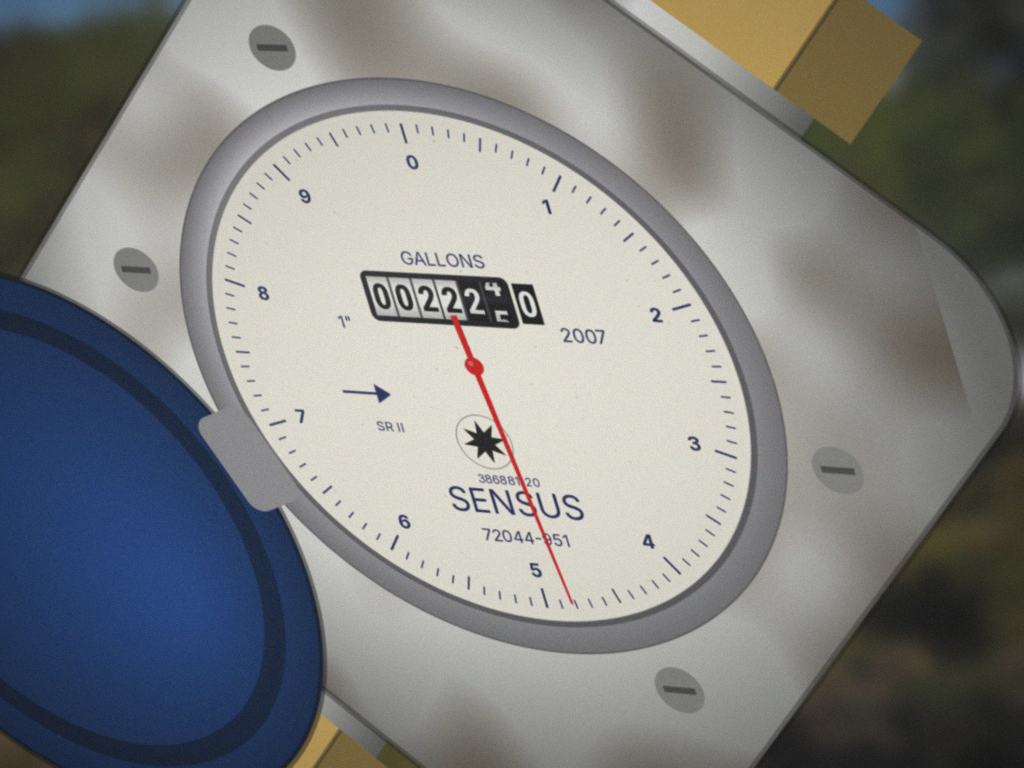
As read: **22244.8** gal
